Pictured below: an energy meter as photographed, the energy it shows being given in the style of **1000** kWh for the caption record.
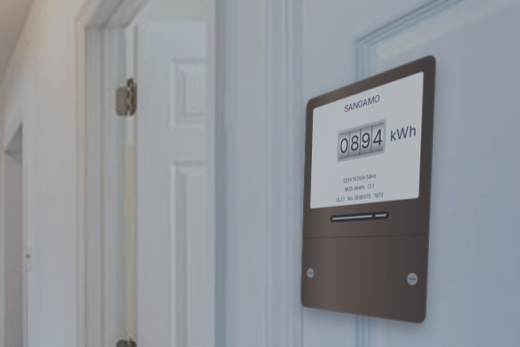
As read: **894** kWh
